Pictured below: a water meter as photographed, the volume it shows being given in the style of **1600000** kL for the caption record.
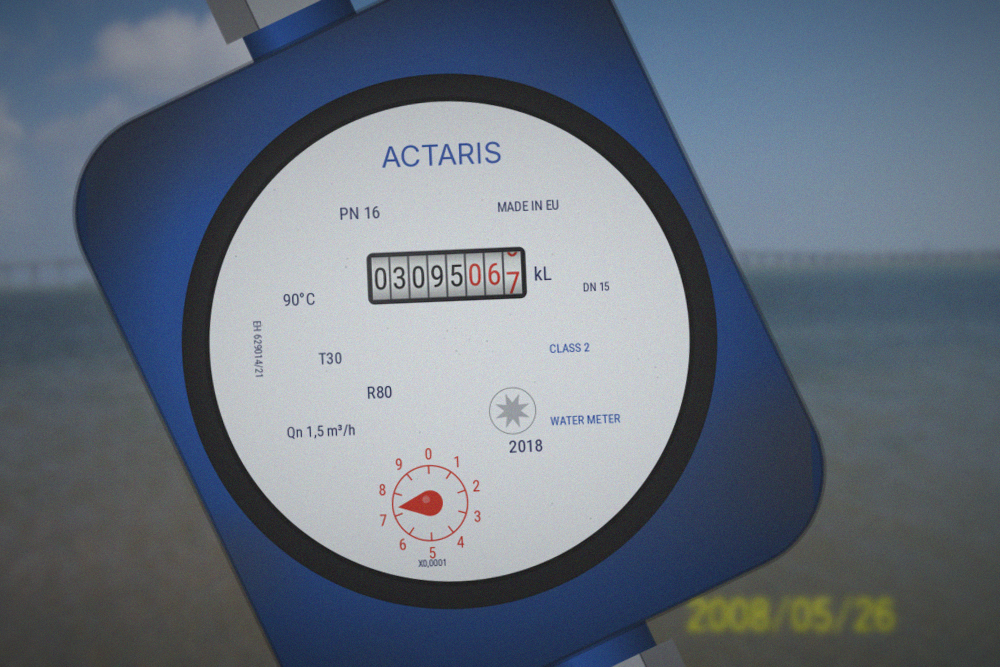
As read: **3095.0667** kL
